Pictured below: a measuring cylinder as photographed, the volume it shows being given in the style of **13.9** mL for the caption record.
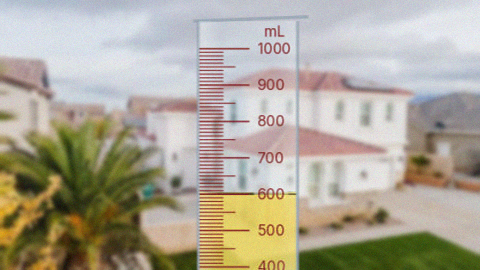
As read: **600** mL
